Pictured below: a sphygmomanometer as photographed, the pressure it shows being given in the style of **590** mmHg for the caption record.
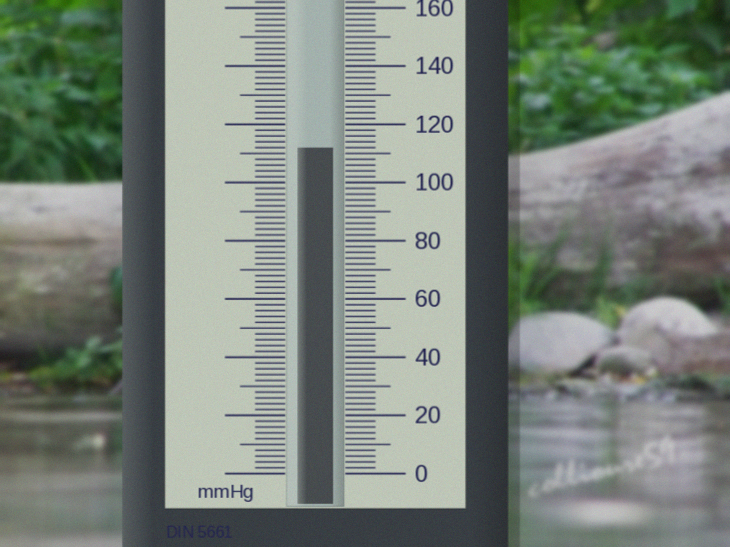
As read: **112** mmHg
